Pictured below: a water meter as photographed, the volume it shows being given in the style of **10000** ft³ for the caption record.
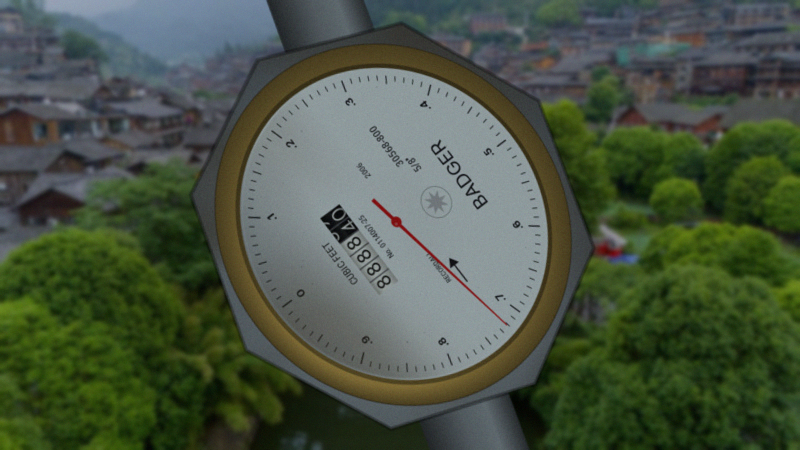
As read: **888839.72** ft³
